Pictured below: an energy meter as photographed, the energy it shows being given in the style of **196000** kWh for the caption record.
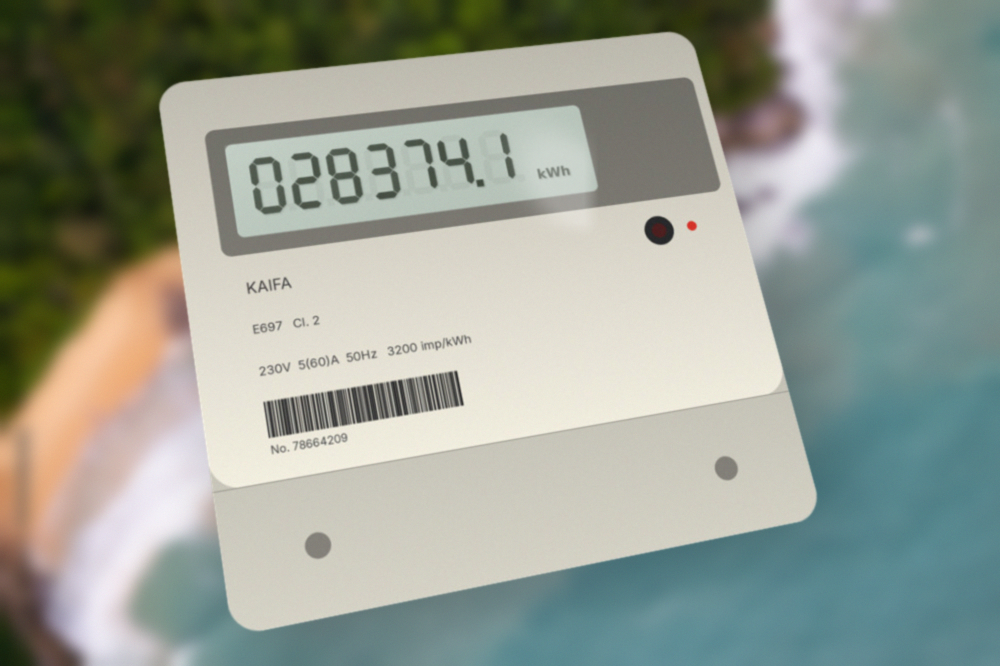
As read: **28374.1** kWh
